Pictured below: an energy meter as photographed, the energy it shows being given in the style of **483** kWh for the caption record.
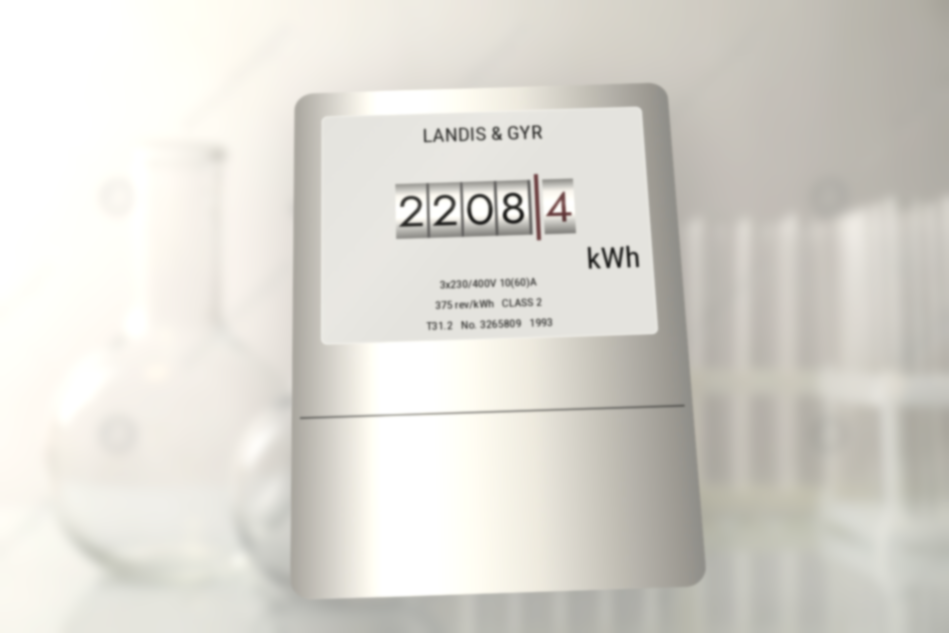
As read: **2208.4** kWh
